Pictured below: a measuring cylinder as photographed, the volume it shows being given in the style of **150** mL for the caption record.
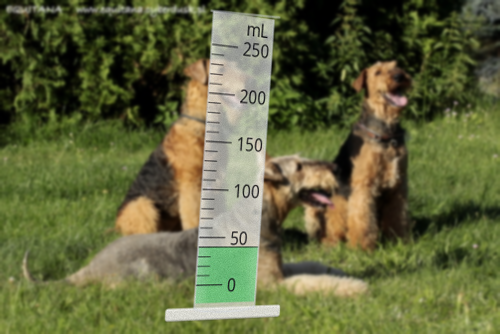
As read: **40** mL
